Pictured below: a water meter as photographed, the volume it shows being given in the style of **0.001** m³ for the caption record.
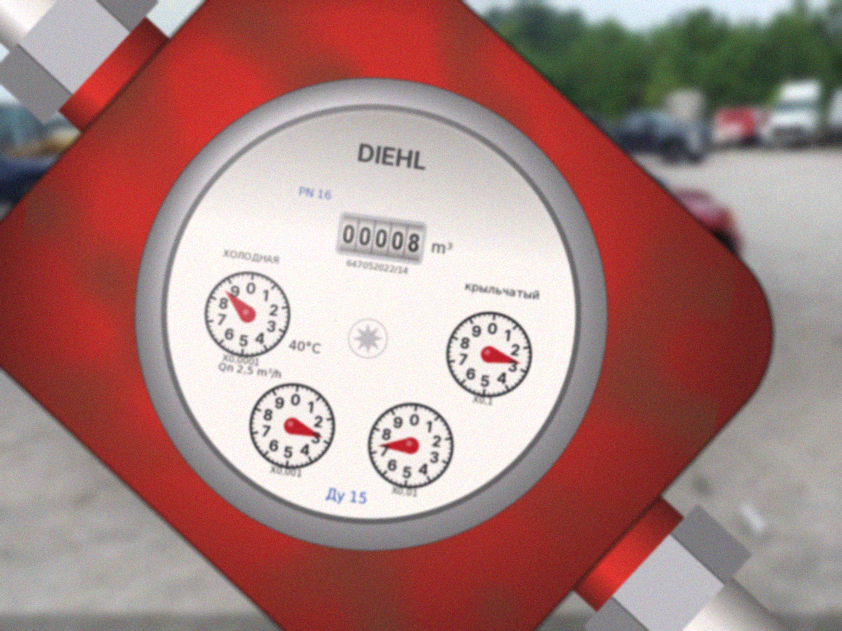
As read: **8.2728** m³
